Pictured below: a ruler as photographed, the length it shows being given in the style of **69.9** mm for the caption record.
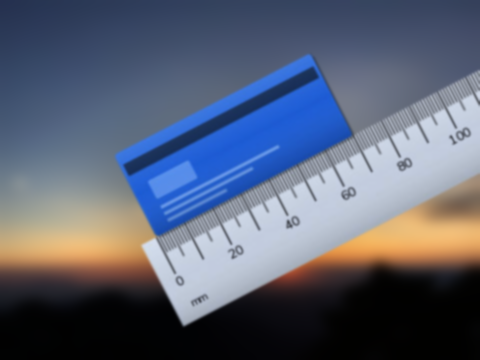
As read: **70** mm
